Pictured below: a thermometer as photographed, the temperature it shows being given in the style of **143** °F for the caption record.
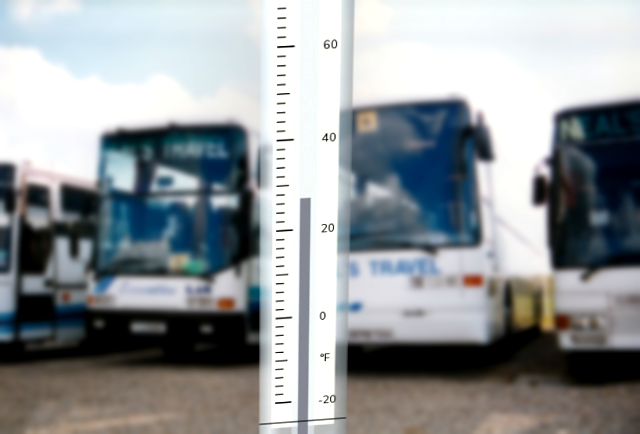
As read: **27** °F
